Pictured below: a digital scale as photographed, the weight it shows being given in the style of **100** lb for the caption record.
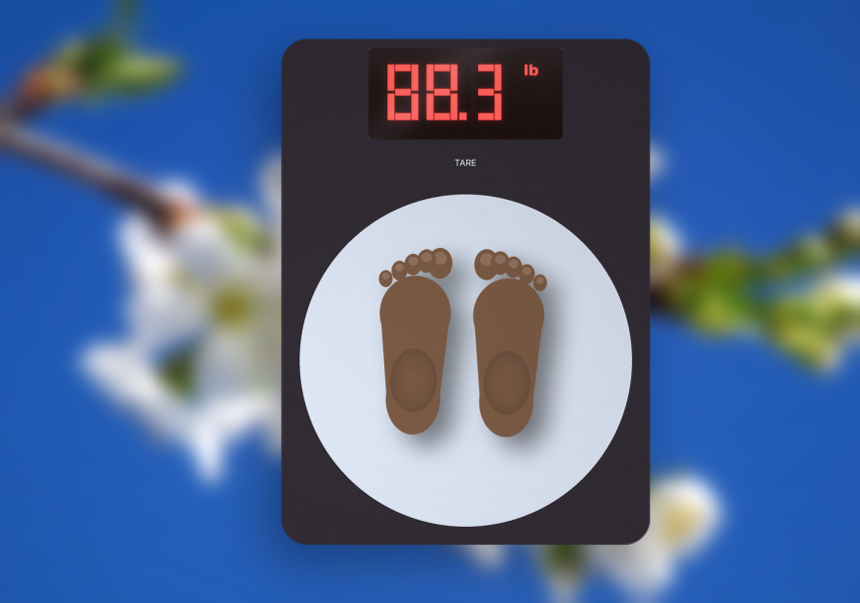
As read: **88.3** lb
